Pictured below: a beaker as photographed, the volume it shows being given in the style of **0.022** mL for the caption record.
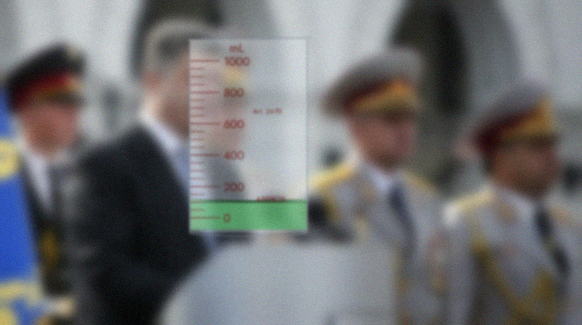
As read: **100** mL
